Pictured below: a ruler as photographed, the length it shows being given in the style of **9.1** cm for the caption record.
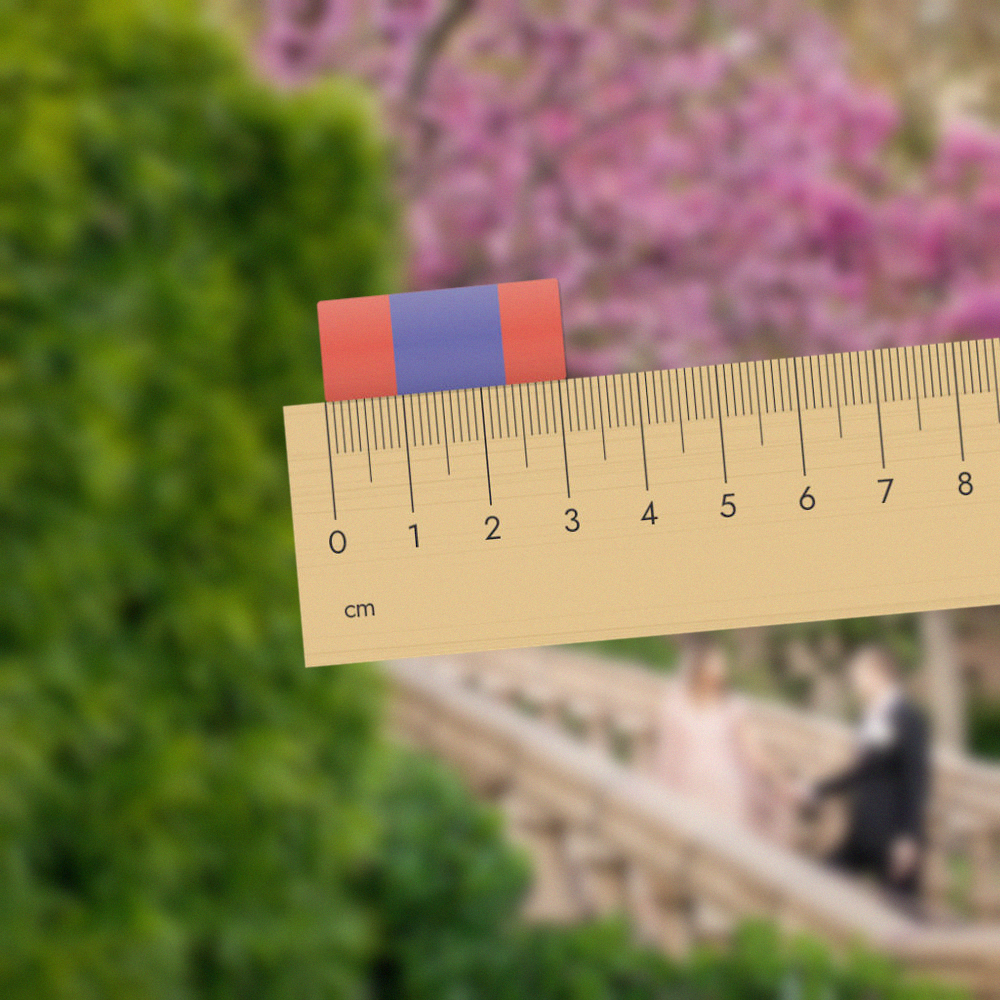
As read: **3.1** cm
